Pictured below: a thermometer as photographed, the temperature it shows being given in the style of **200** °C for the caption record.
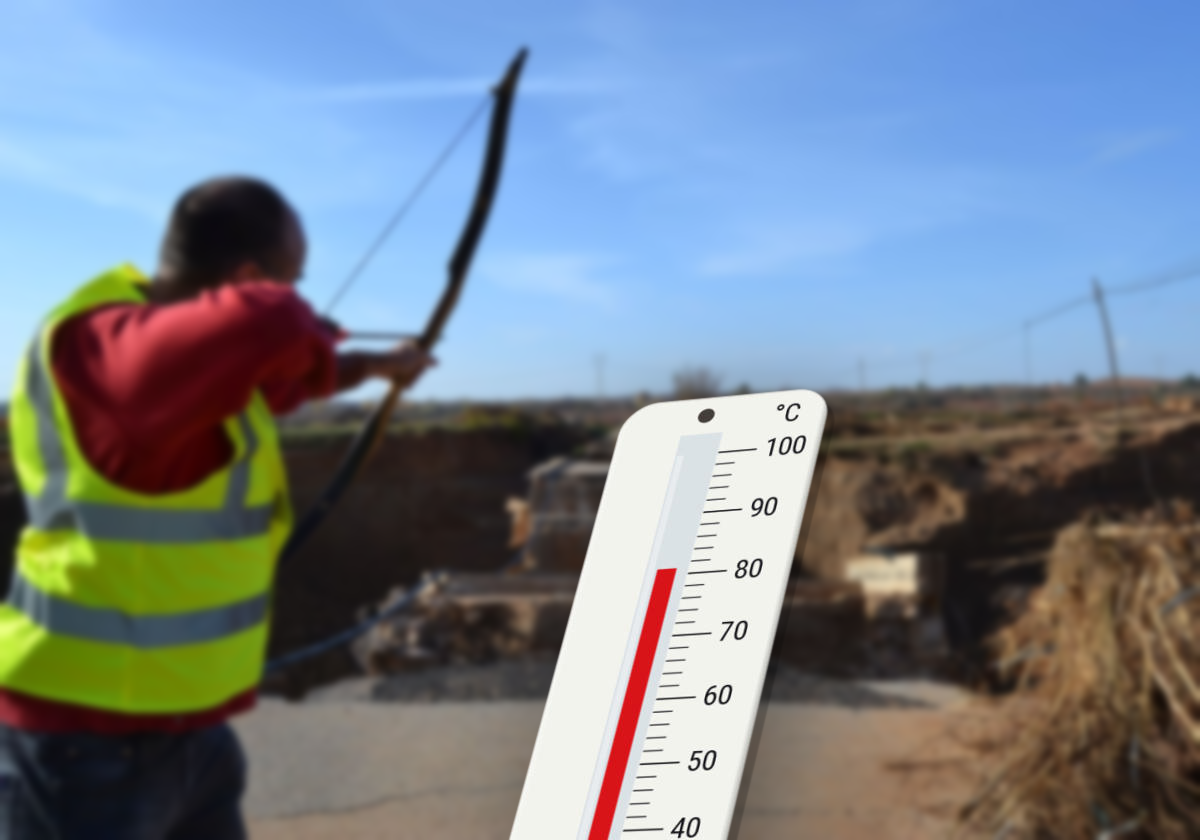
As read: **81** °C
